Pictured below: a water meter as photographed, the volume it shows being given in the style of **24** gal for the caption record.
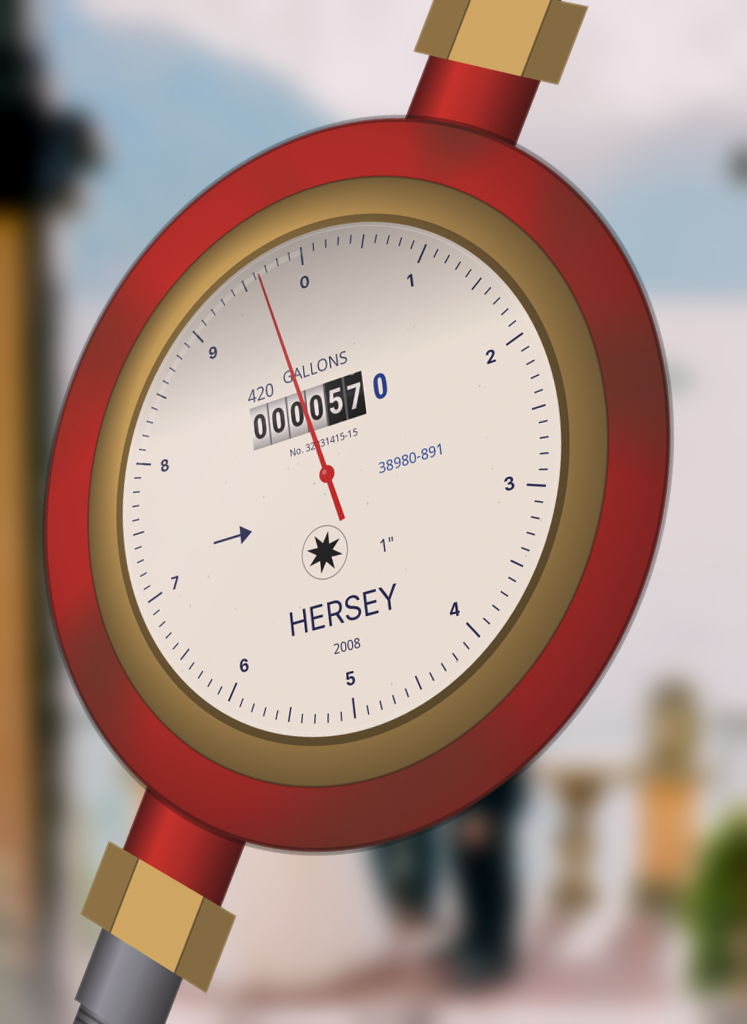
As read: **569.6** gal
